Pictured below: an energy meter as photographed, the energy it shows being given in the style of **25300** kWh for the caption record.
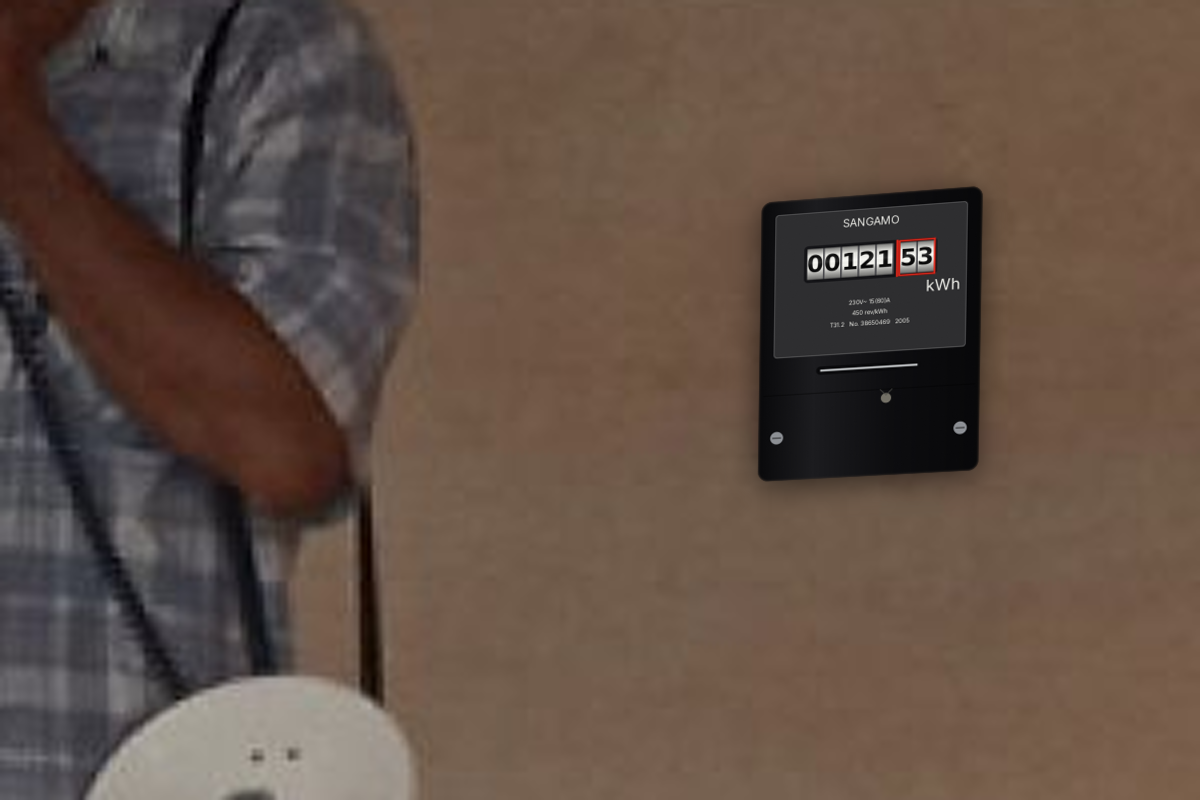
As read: **121.53** kWh
